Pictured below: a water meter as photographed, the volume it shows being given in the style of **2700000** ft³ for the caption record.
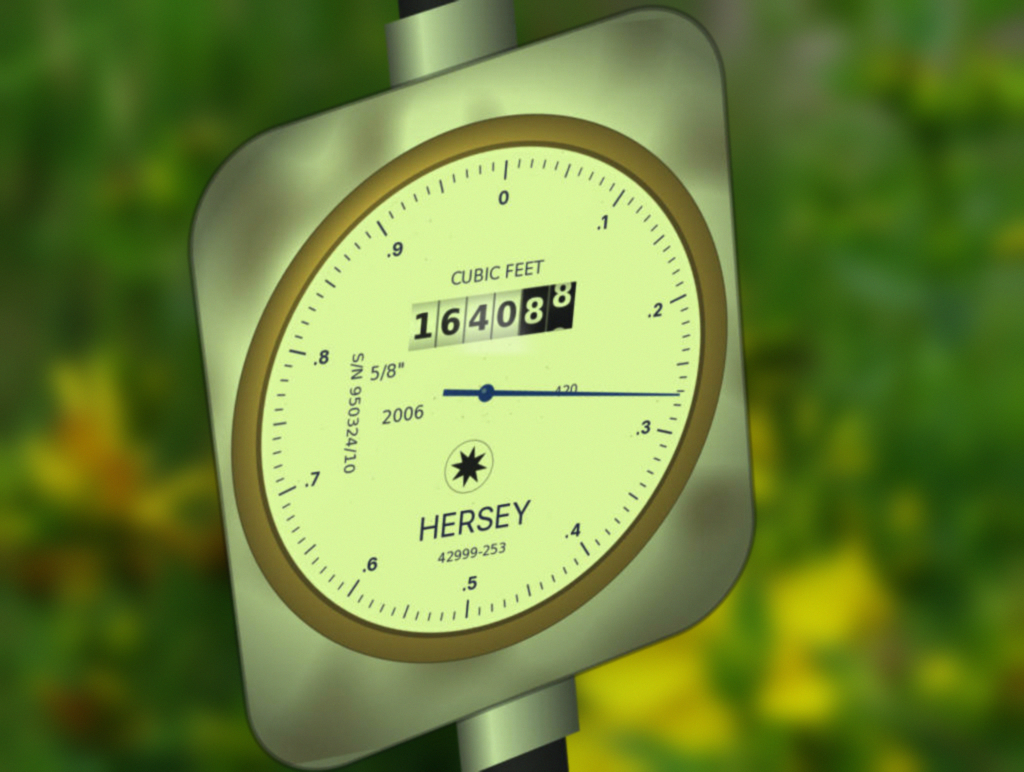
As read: **164088.27** ft³
